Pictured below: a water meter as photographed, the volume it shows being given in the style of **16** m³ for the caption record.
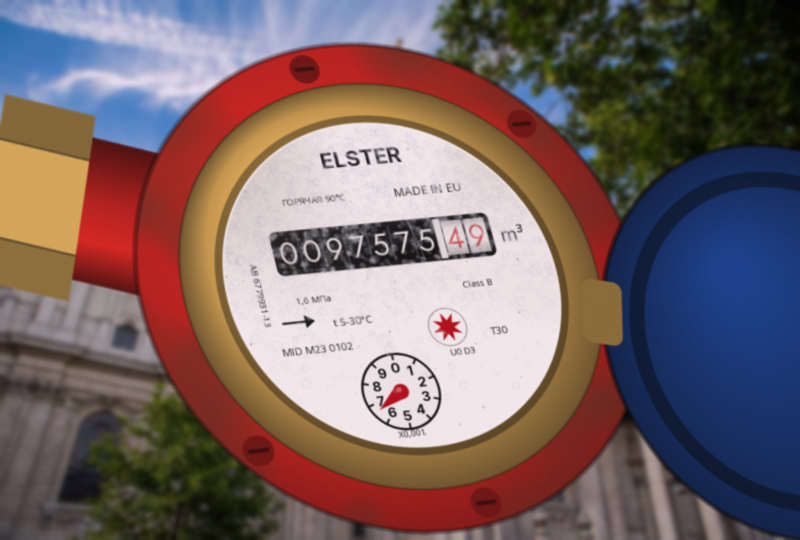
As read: **97575.496** m³
